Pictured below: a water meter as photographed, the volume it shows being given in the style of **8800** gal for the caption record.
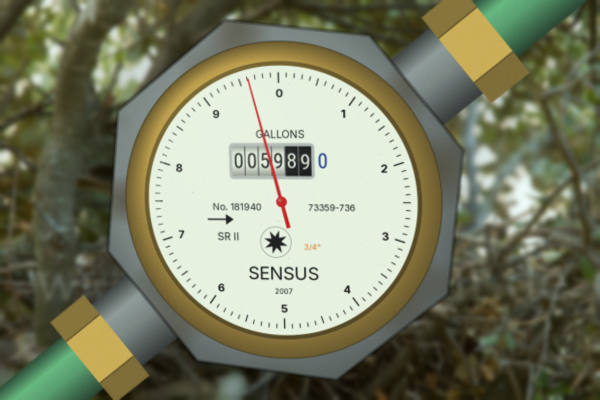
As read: **59889.6** gal
